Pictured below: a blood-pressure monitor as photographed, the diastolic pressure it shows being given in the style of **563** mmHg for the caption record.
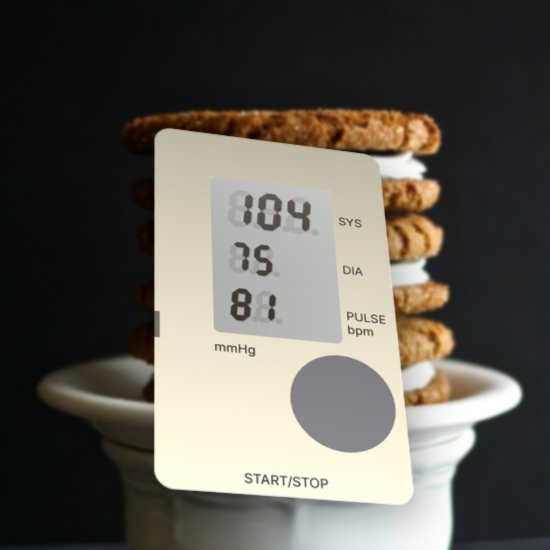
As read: **75** mmHg
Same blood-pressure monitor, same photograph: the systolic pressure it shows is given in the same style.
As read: **104** mmHg
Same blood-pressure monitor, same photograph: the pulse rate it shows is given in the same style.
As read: **81** bpm
